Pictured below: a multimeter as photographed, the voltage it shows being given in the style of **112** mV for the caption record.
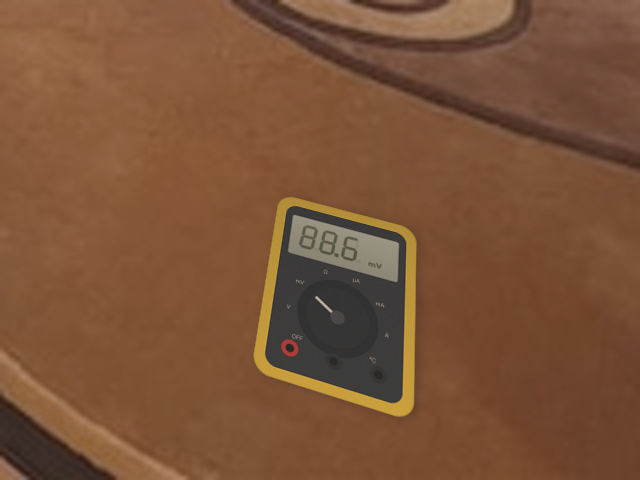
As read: **88.6** mV
